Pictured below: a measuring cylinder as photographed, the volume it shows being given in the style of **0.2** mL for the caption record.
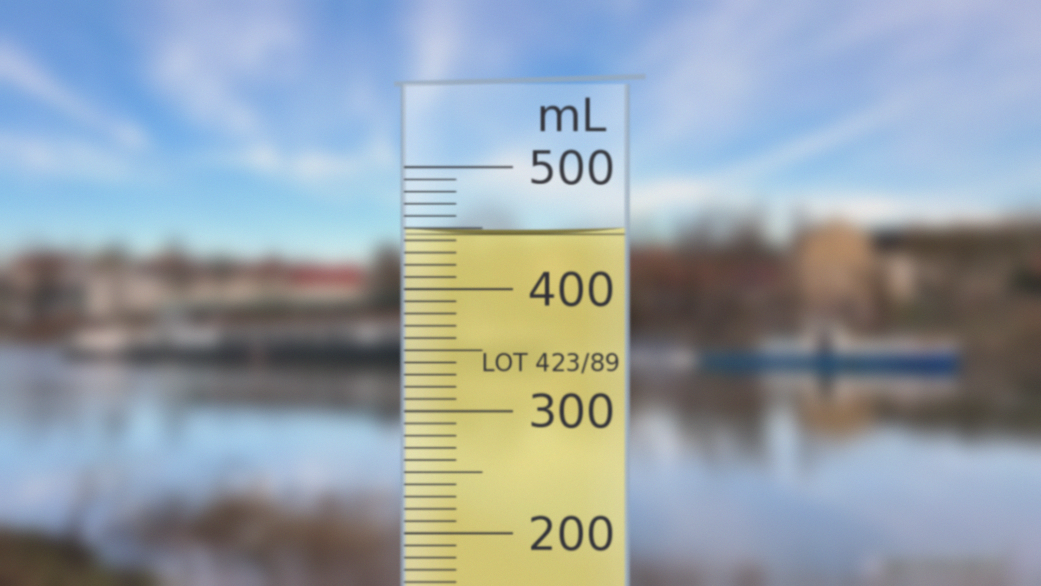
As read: **445** mL
